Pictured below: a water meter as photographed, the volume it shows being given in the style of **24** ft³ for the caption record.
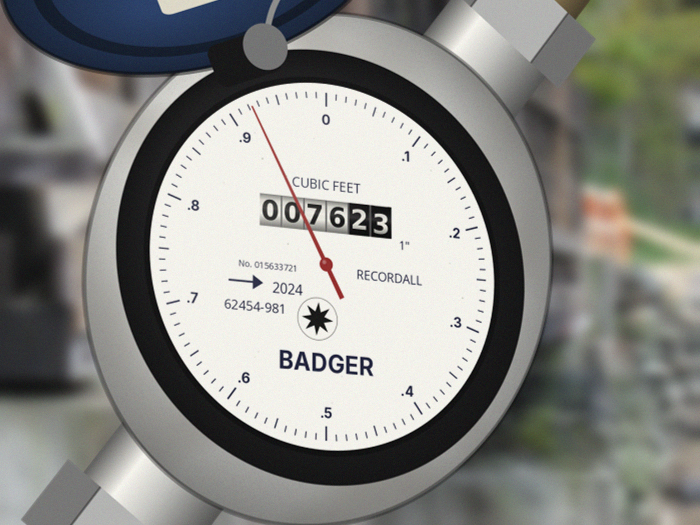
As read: **7622.92** ft³
